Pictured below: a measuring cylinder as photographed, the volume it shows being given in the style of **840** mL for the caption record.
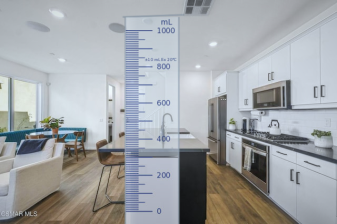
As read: **300** mL
